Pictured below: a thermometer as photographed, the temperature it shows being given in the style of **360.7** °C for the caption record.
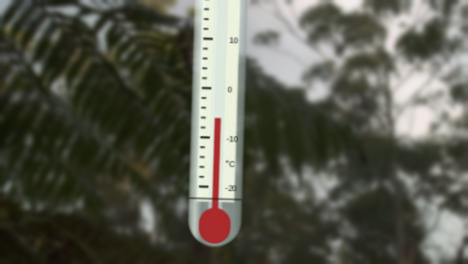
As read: **-6** °C
